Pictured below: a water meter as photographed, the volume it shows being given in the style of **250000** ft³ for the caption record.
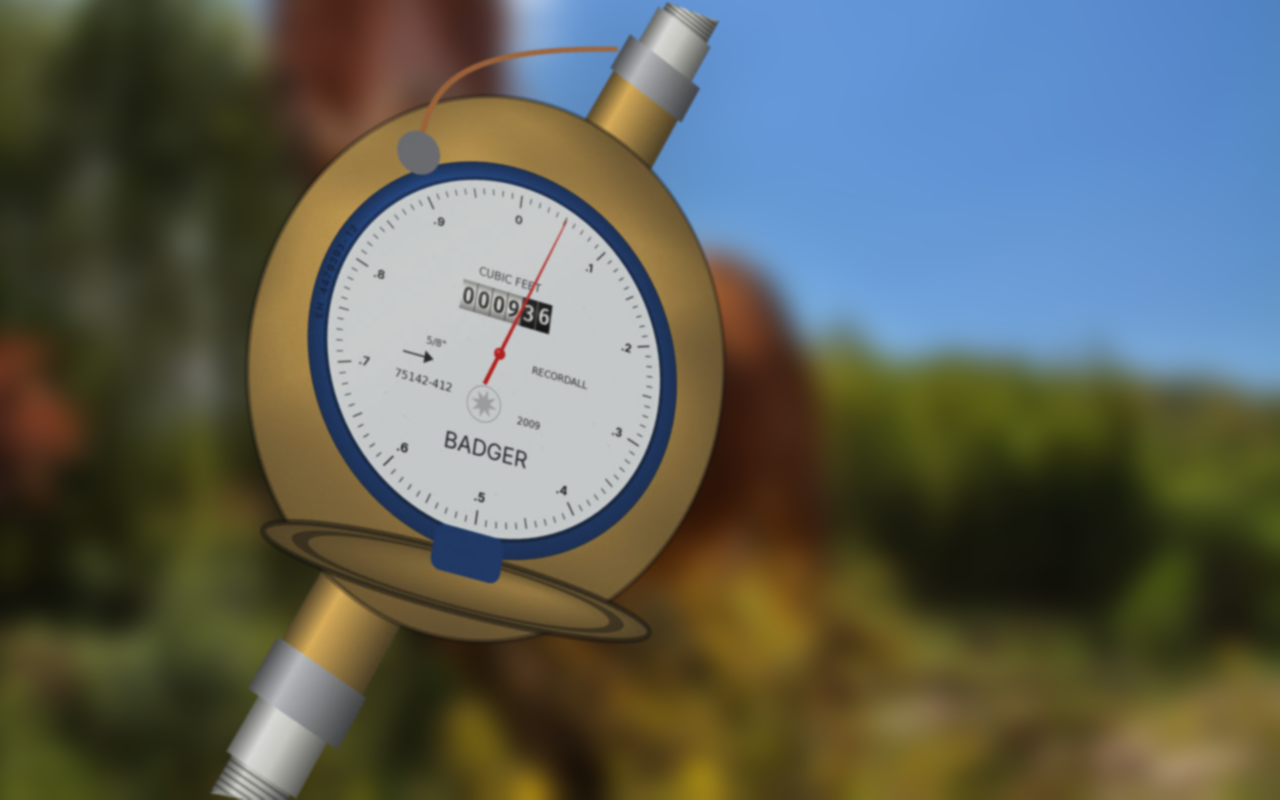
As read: **936.05** ft³
